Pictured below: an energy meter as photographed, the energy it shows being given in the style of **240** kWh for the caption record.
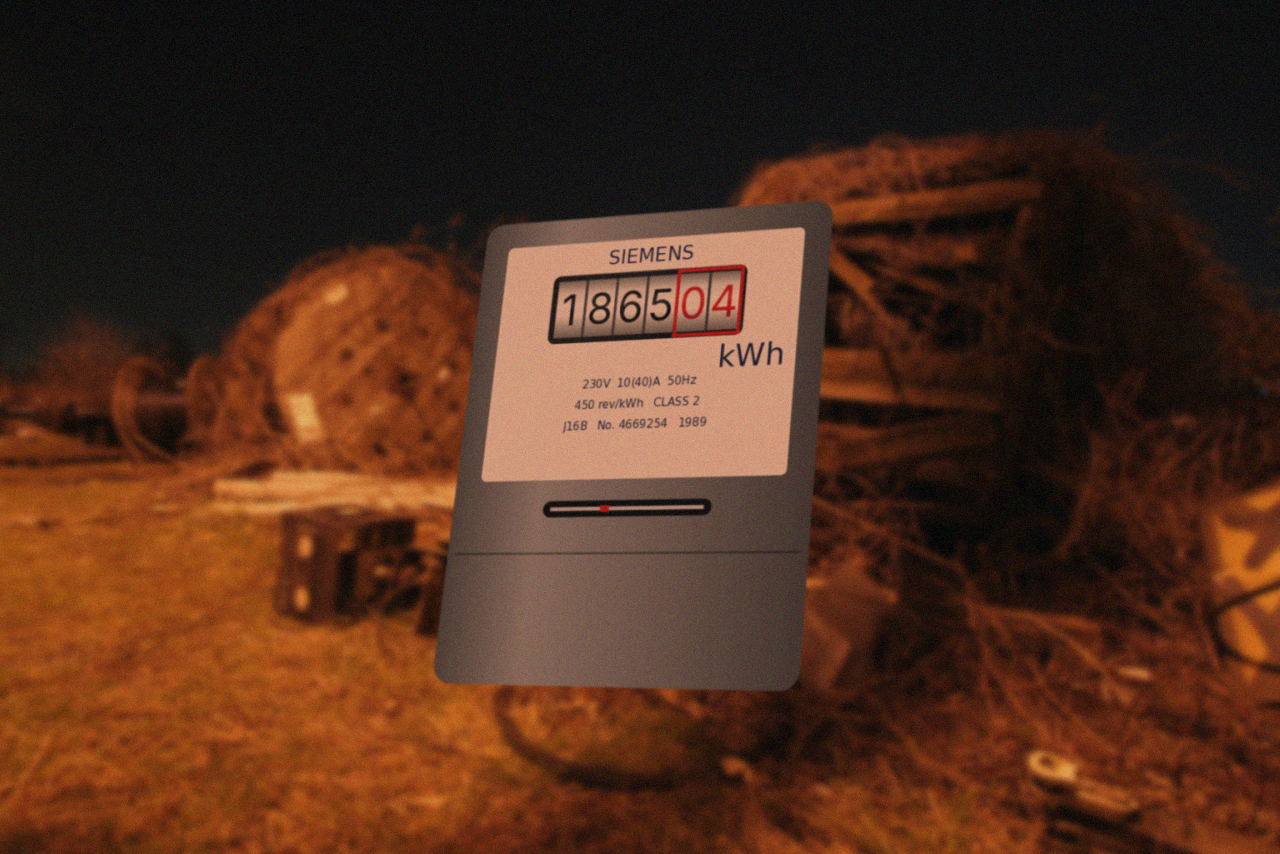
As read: **1865.04** kWh
